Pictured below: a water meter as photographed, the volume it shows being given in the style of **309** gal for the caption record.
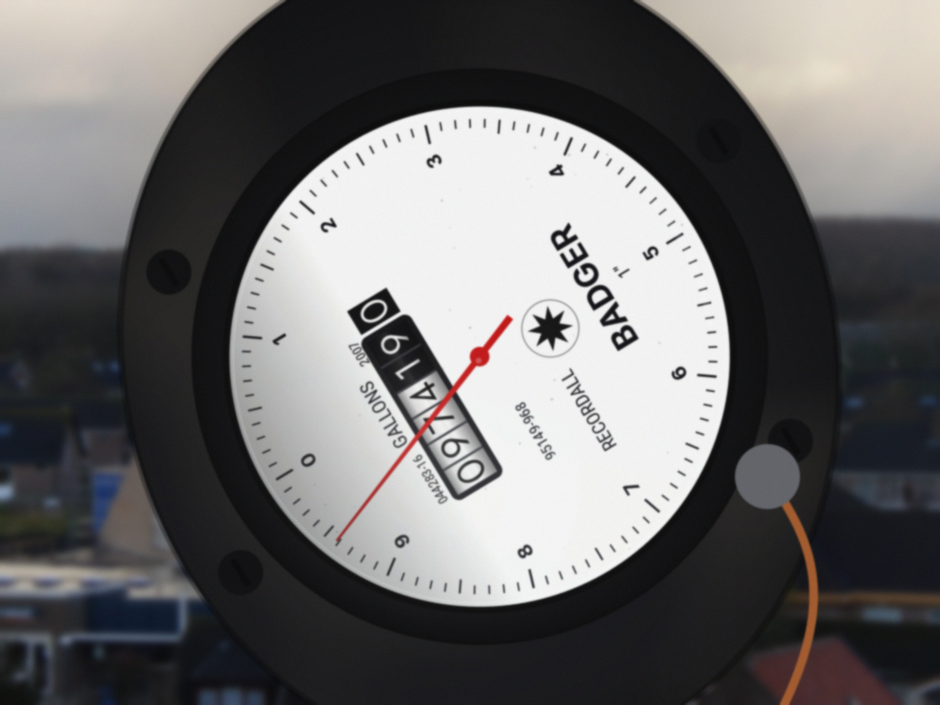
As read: **974189.4** gal
